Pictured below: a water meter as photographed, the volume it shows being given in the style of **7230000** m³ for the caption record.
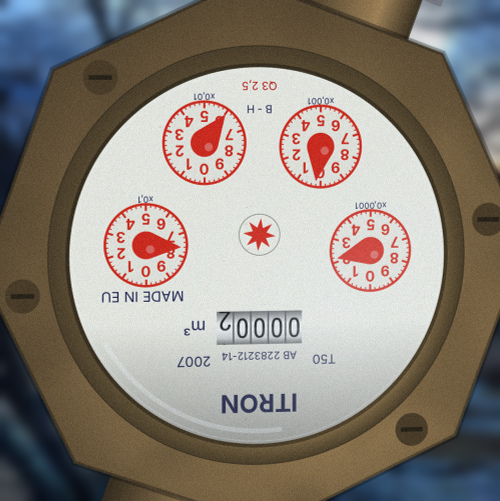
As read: **1.7602** m³
